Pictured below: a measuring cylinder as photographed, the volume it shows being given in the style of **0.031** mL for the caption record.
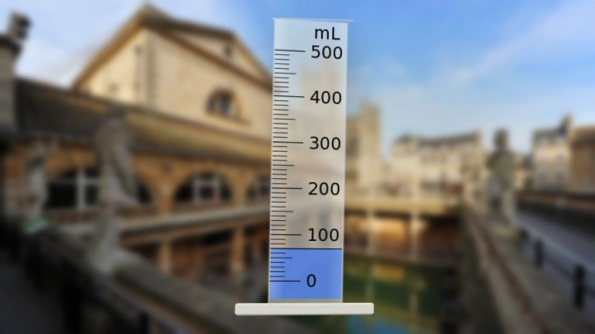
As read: **70** mL
